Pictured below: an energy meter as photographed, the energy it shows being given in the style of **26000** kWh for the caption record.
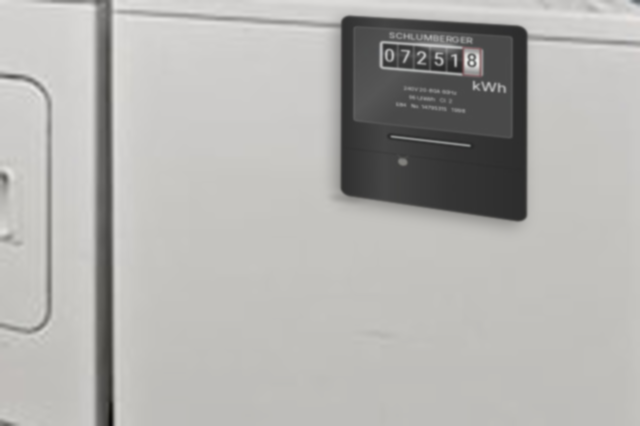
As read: **7251.8** kWh
